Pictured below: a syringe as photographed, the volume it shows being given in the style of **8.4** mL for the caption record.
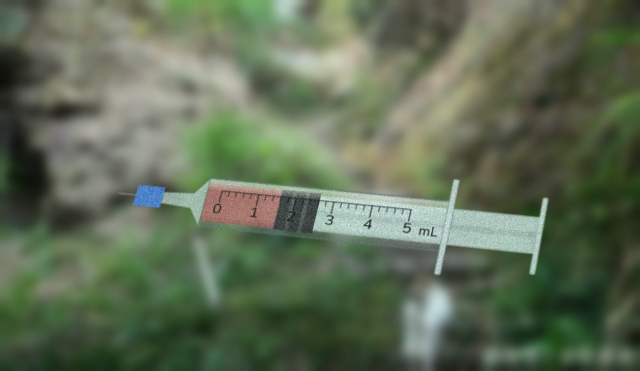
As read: **1.6** mL
